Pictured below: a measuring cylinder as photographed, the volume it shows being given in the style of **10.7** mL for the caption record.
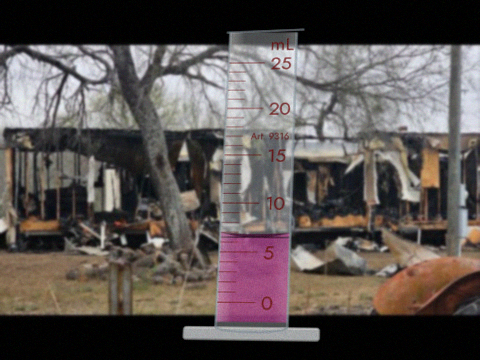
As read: **6.5** mL
